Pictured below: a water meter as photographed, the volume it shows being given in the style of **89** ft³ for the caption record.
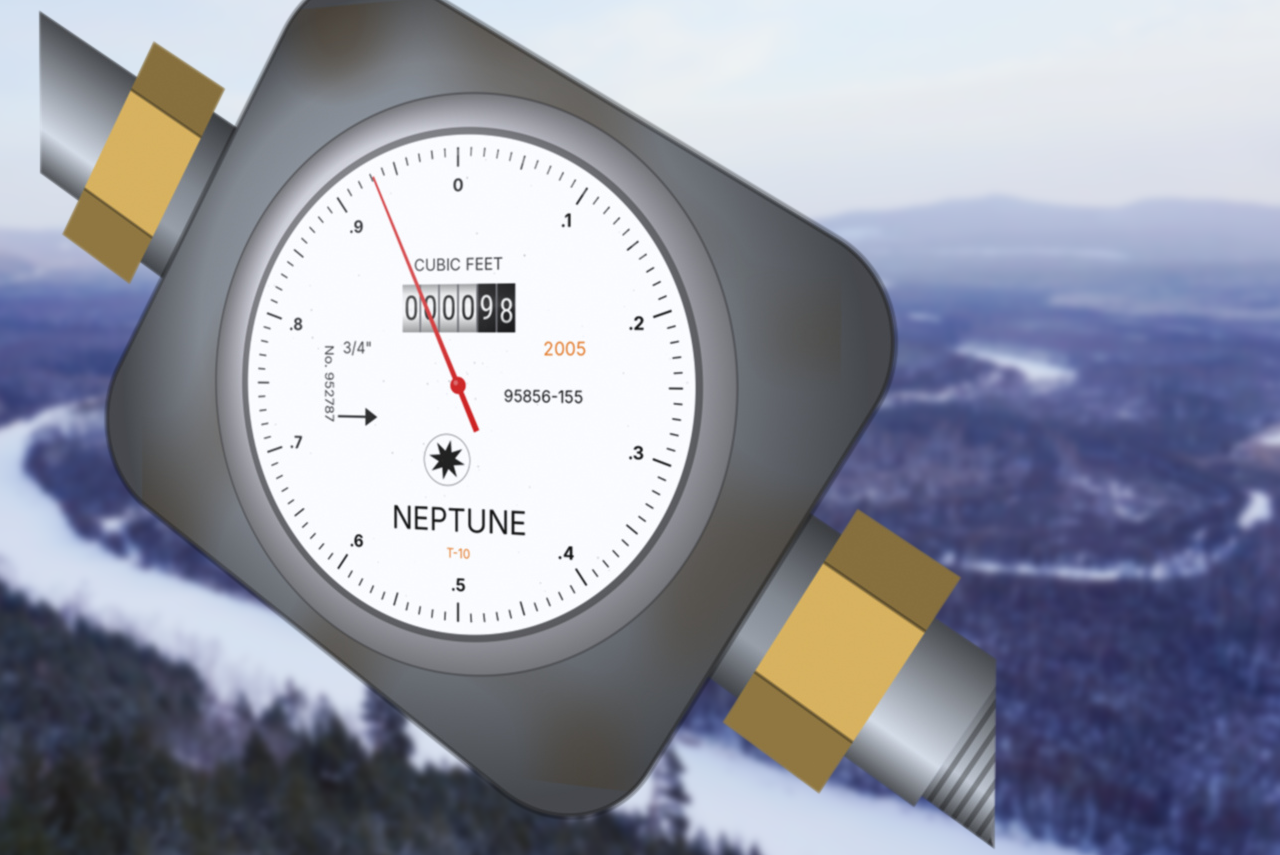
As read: **97.93** ft³
